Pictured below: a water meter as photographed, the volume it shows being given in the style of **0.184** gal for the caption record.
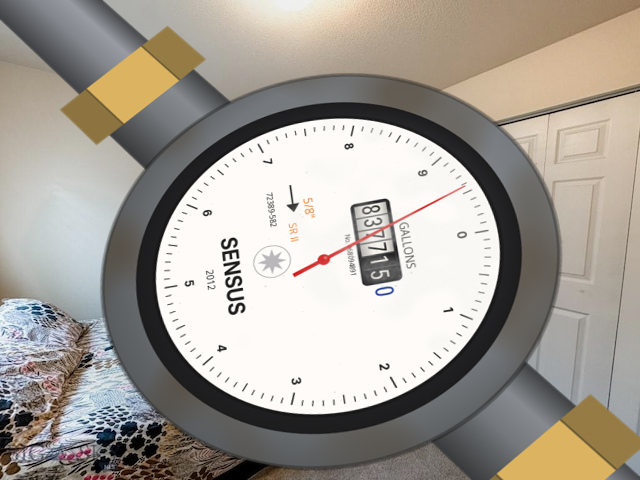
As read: **8377149.4** gal
